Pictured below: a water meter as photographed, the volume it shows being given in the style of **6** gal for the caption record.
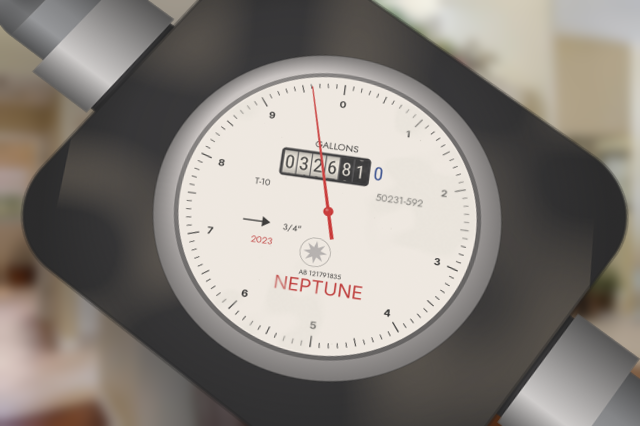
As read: **326809.6** gal
